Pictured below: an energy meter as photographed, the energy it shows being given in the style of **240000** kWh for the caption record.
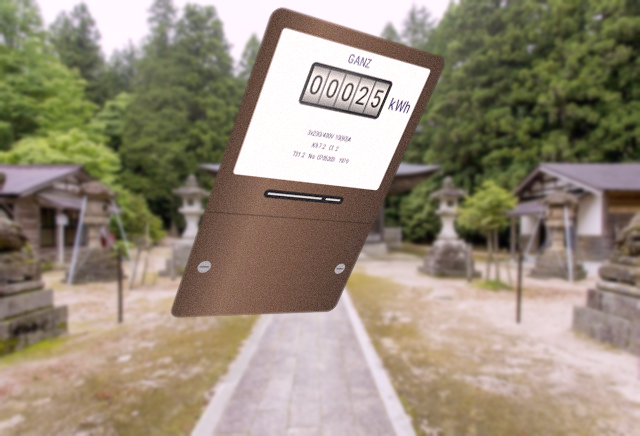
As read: **25** kWh
